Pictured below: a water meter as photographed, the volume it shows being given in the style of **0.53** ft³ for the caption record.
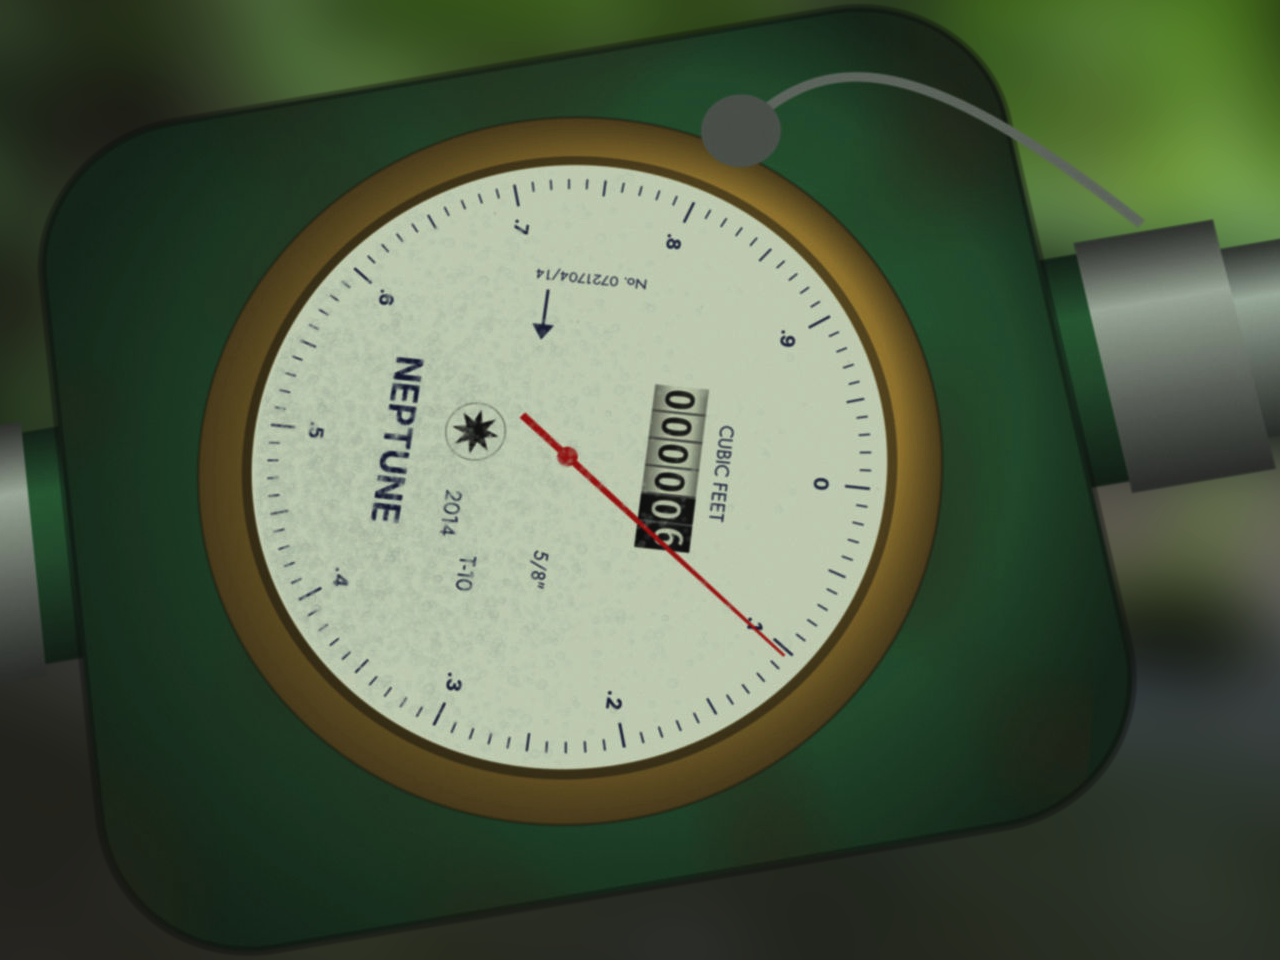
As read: **6.10** ft³
